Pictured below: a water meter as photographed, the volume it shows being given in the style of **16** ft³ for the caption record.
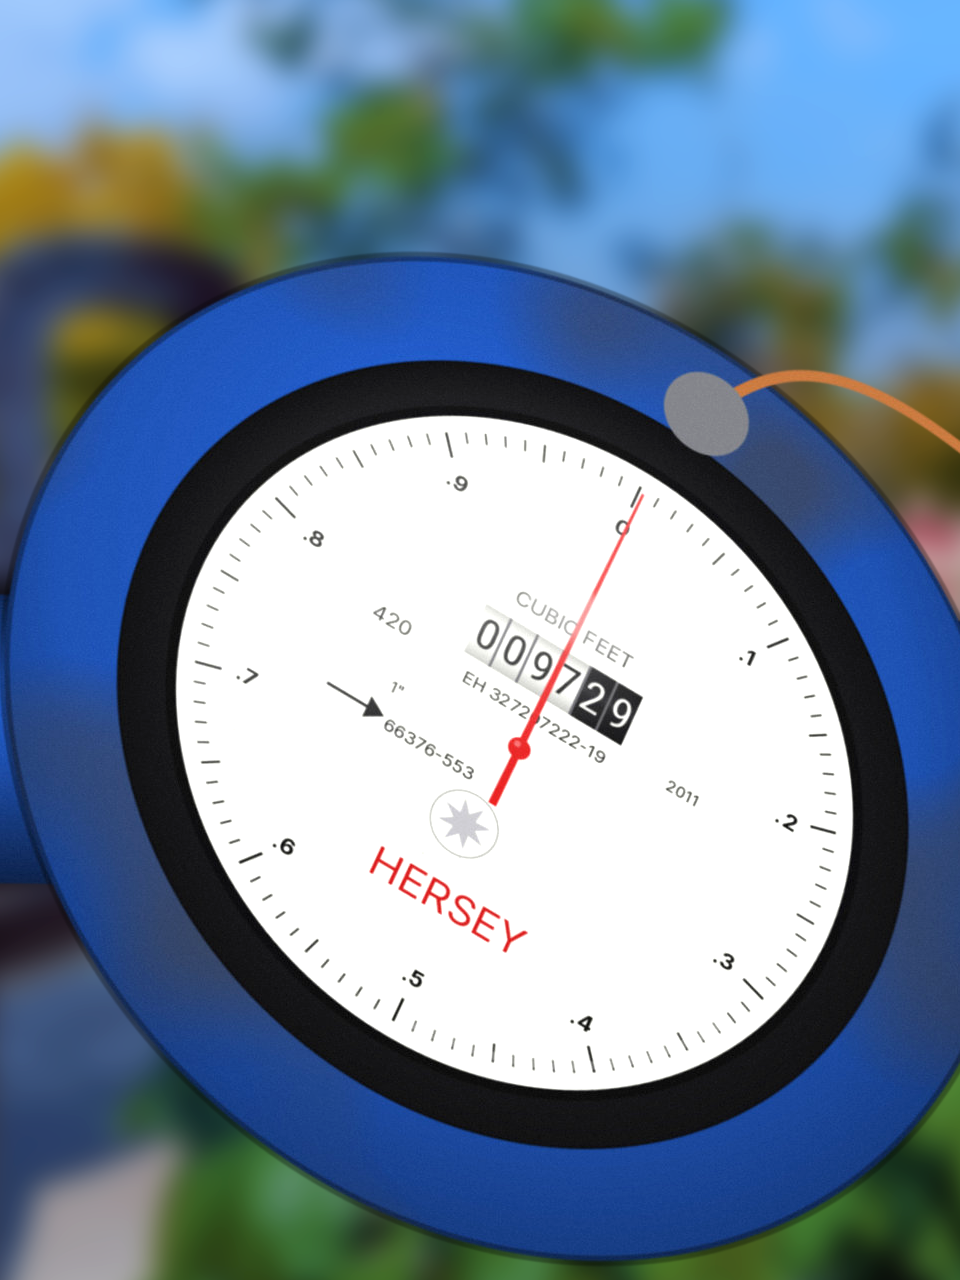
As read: **9729.00** ft³
